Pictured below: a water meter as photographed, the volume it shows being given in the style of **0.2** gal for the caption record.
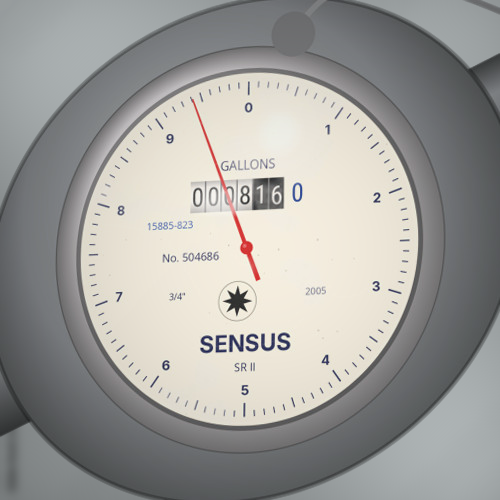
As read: **8159.4** gal
